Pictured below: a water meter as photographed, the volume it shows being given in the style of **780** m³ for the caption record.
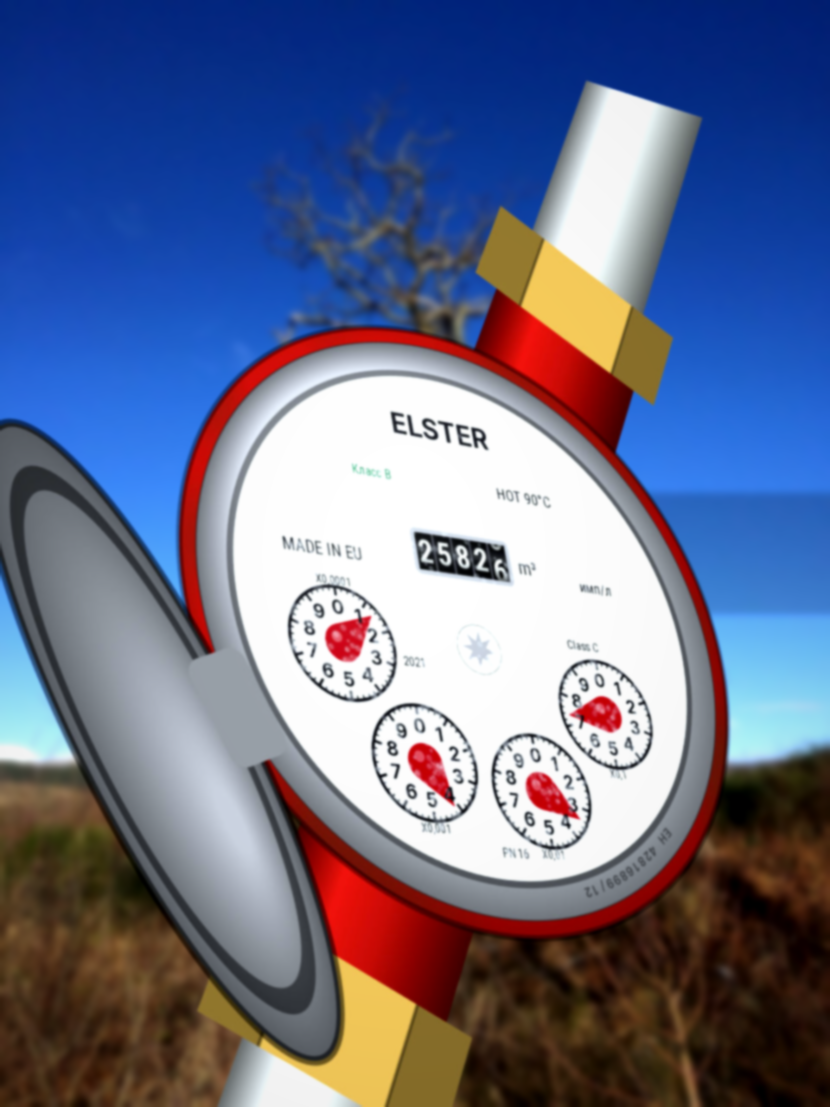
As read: **25825.7341** m³
